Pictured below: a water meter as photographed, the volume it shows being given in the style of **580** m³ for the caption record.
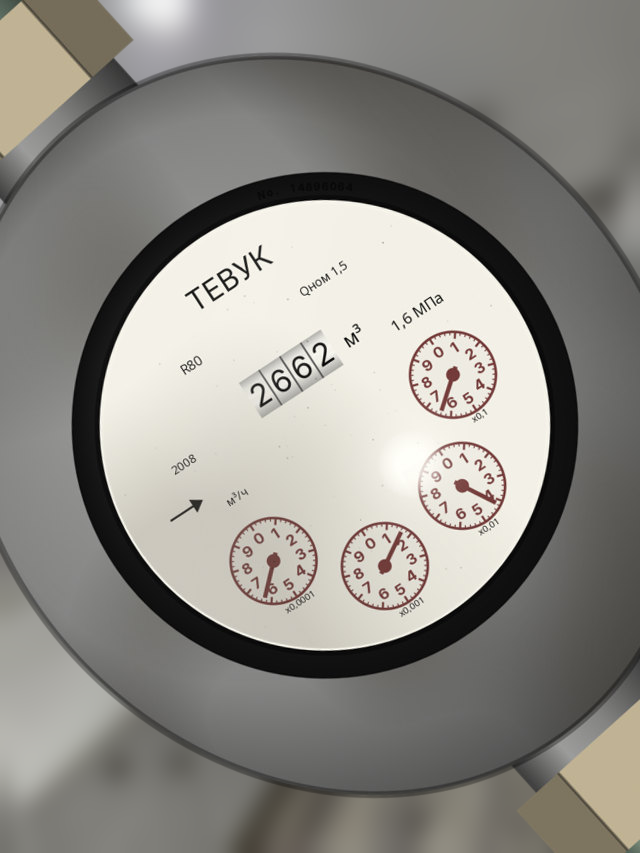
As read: **2662.6416** m³
